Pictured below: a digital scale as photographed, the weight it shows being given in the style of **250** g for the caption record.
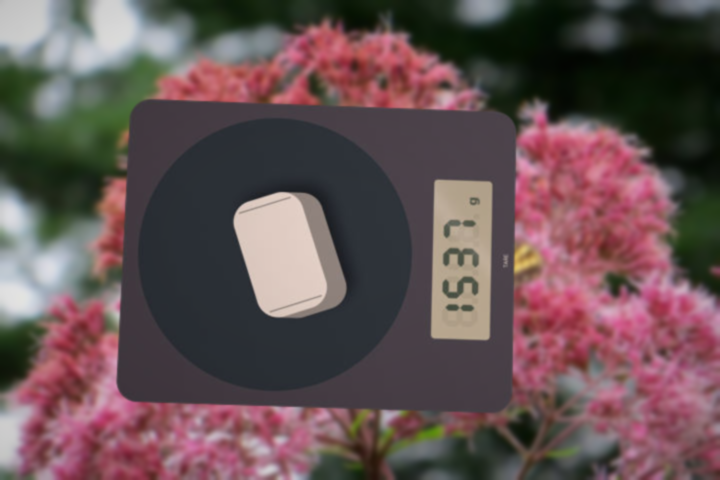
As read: **1537** g
